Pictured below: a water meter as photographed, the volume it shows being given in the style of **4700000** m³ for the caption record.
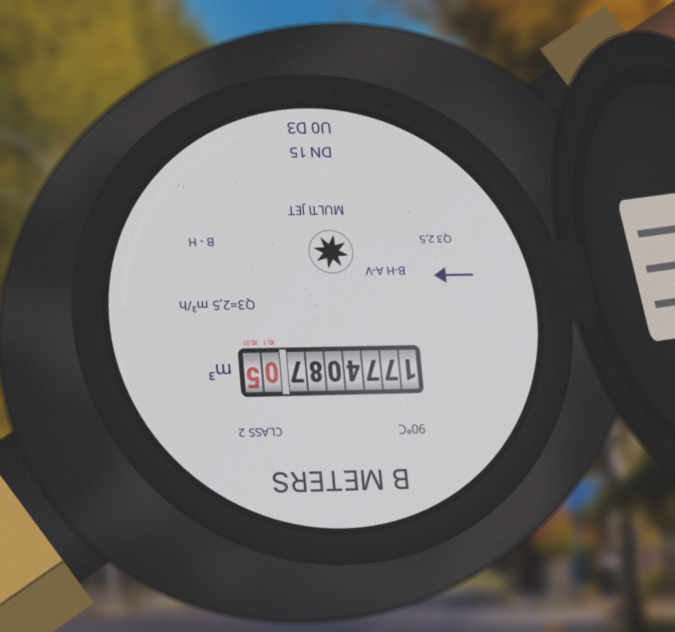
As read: **1774087.05** m³
